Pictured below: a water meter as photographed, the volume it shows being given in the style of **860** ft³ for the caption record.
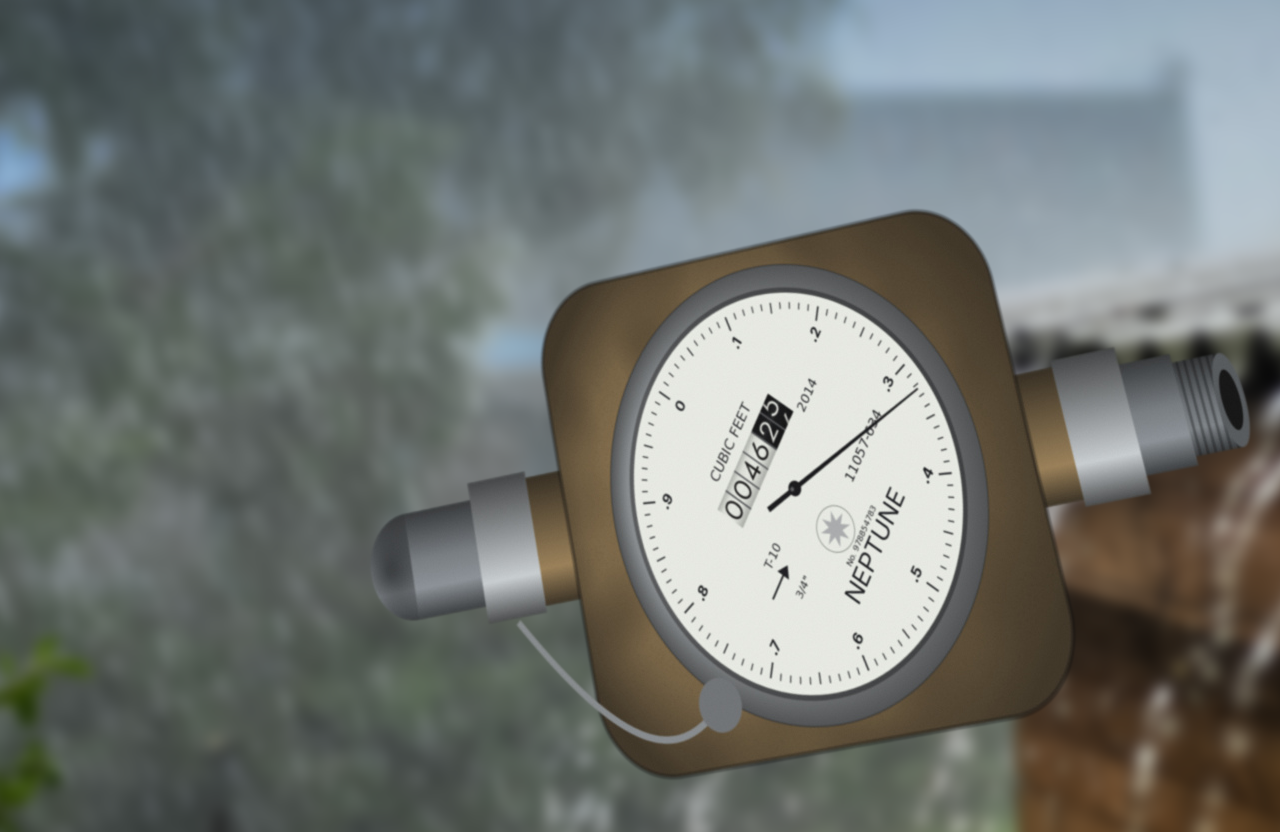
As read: **4625.32** ft³
